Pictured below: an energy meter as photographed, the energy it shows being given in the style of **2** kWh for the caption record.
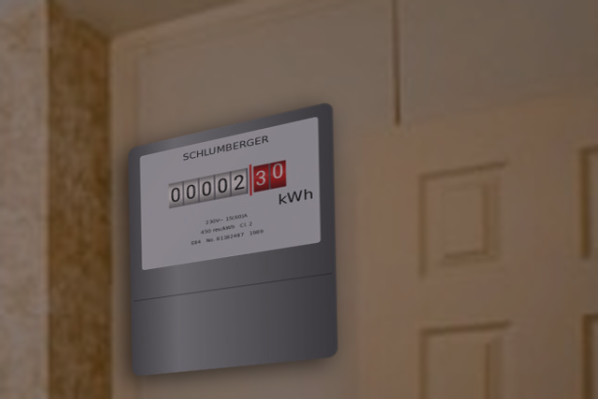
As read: **2.30** kWh
